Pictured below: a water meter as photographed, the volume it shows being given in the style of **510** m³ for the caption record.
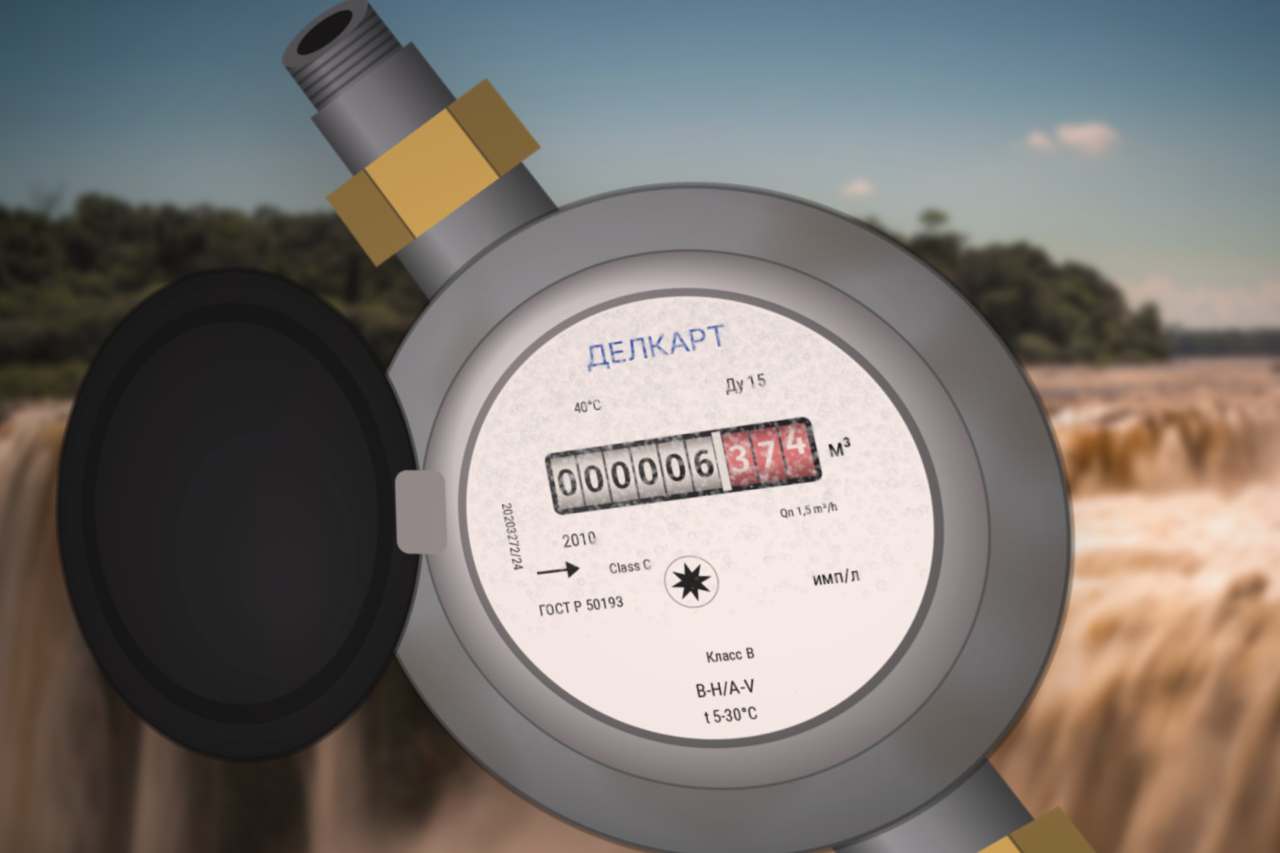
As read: **6.374** m³
